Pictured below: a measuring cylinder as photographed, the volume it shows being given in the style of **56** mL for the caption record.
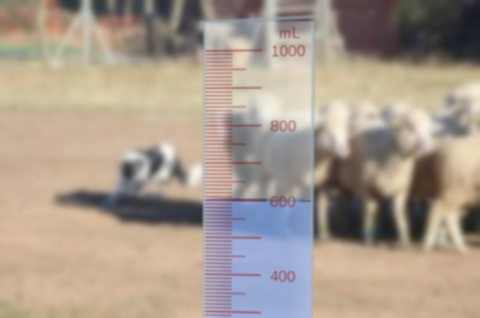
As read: **600** mL
